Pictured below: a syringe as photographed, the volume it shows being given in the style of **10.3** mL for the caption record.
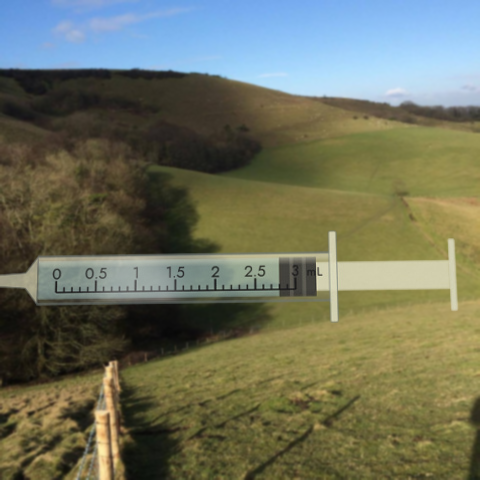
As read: **2.8** mL
